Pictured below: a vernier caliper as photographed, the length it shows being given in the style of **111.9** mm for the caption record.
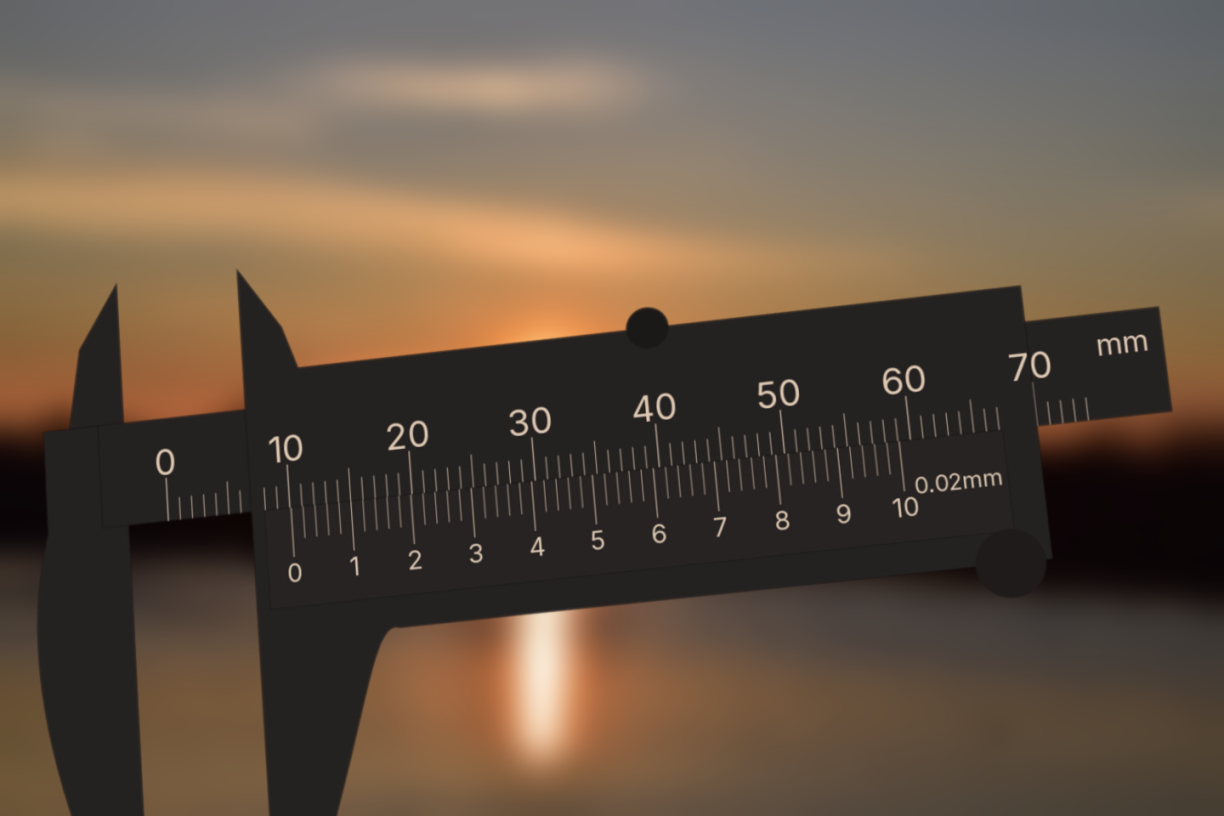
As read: **10.1** mm
